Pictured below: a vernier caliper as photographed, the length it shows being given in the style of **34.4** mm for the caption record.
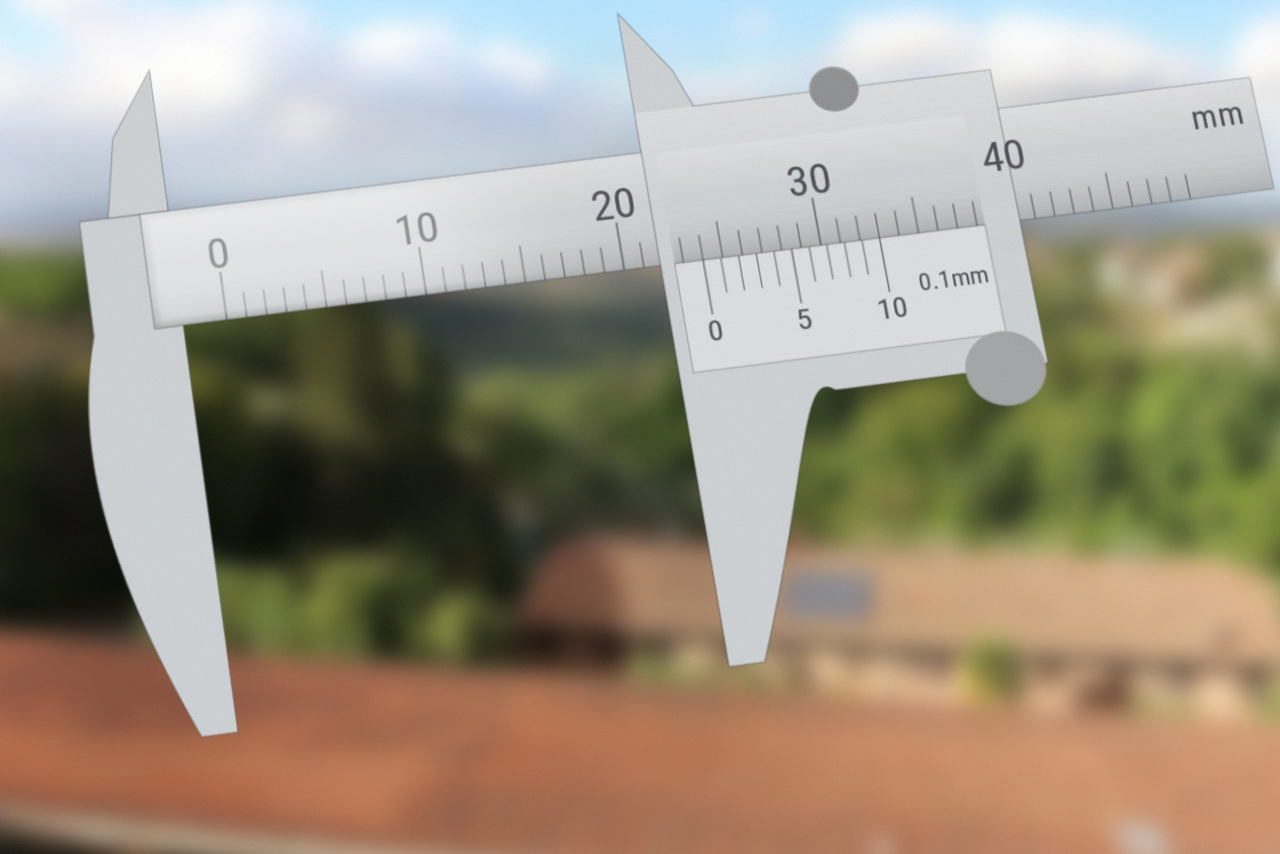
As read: **24.0** mm
